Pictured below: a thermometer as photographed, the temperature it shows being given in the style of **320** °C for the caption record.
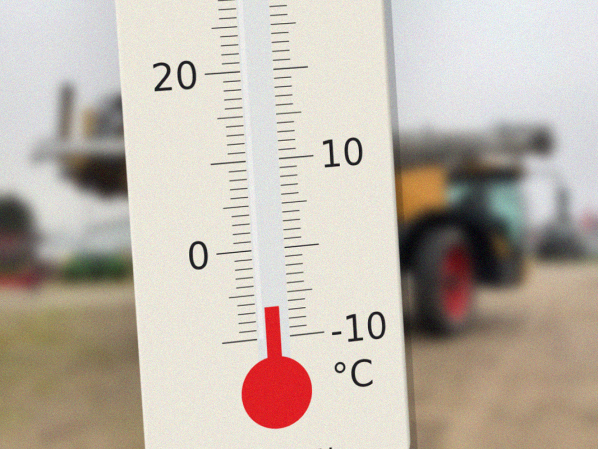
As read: **-6.5** °C
